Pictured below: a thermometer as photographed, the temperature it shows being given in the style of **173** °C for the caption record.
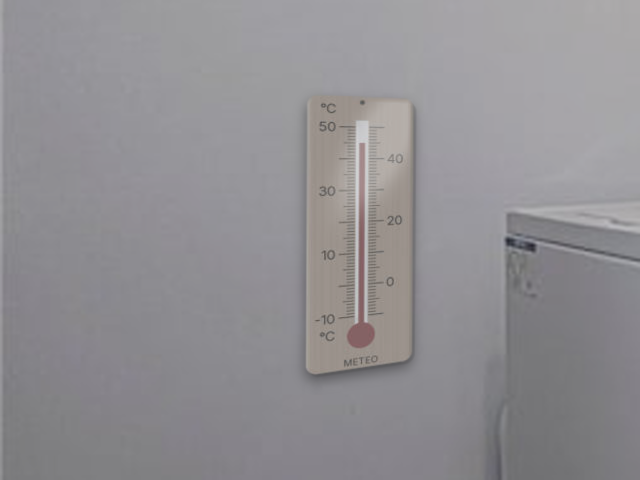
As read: **45** °C
